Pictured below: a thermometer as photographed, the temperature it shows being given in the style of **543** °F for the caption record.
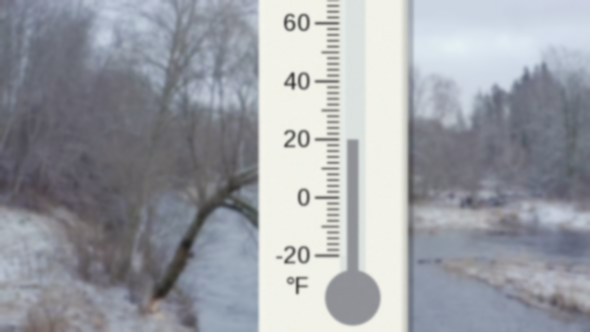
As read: **20** °F
